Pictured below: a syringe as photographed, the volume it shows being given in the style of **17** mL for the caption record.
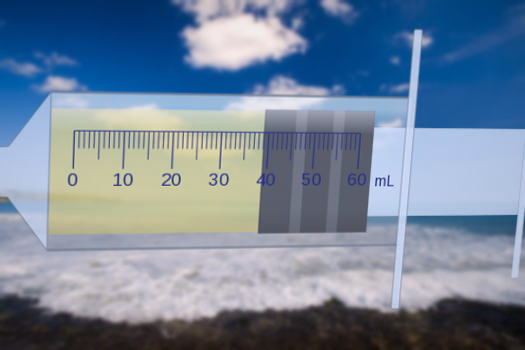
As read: **39** mL
